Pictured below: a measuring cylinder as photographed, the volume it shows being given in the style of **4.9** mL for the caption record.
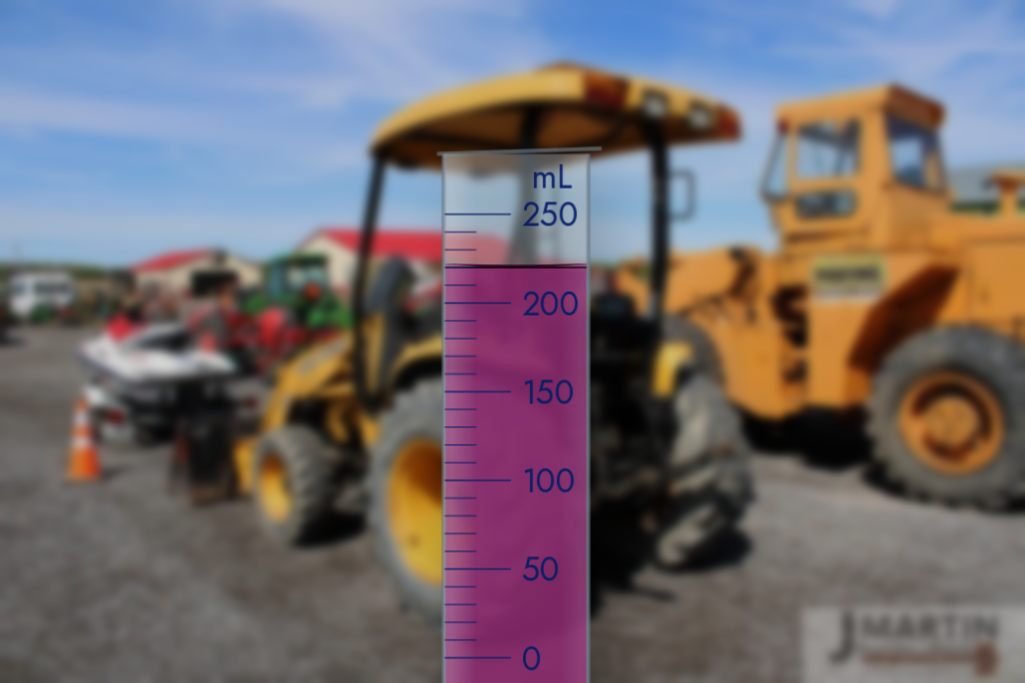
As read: **220** mL
